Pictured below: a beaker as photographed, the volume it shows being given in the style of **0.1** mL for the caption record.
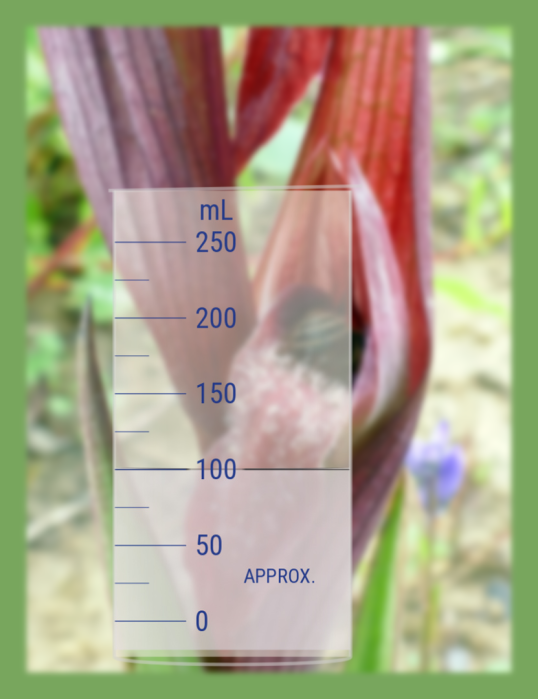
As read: **100** mL
